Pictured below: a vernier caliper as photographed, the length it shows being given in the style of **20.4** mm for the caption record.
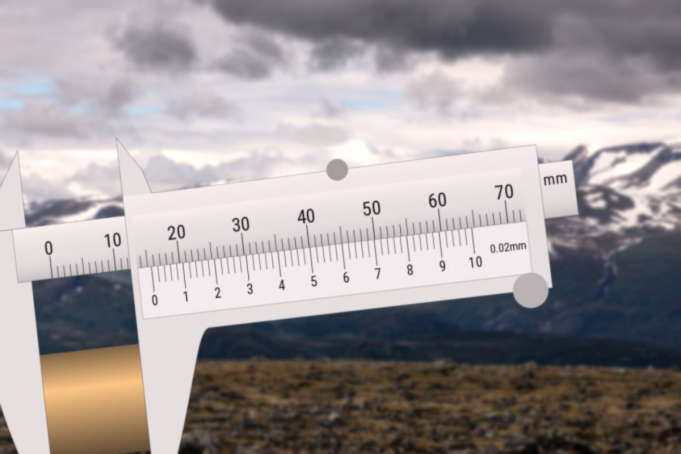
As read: **15.6** mm
